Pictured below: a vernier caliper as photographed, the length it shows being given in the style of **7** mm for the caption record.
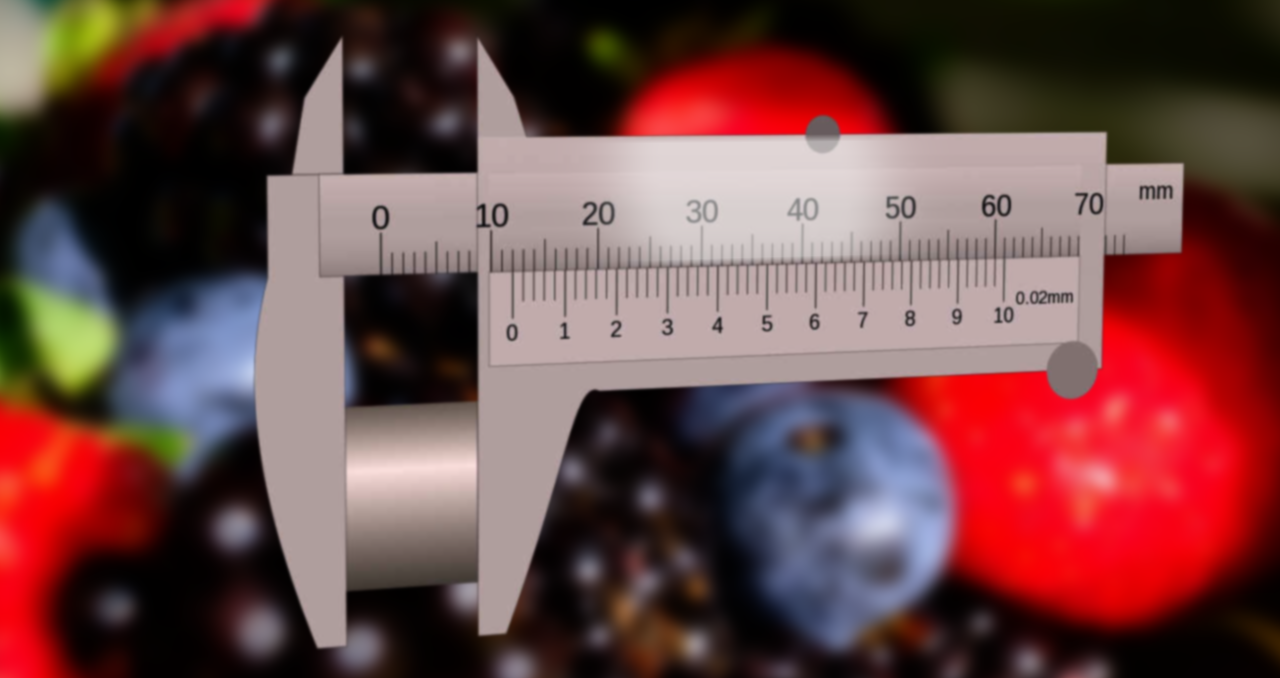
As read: **12.0** mm
